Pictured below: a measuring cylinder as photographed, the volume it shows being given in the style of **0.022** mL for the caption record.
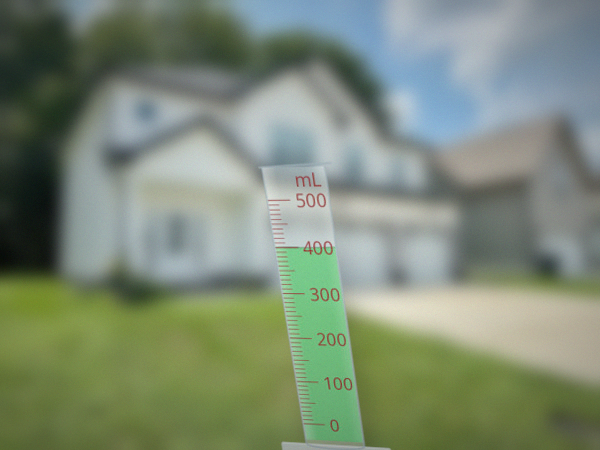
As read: **400** mL
